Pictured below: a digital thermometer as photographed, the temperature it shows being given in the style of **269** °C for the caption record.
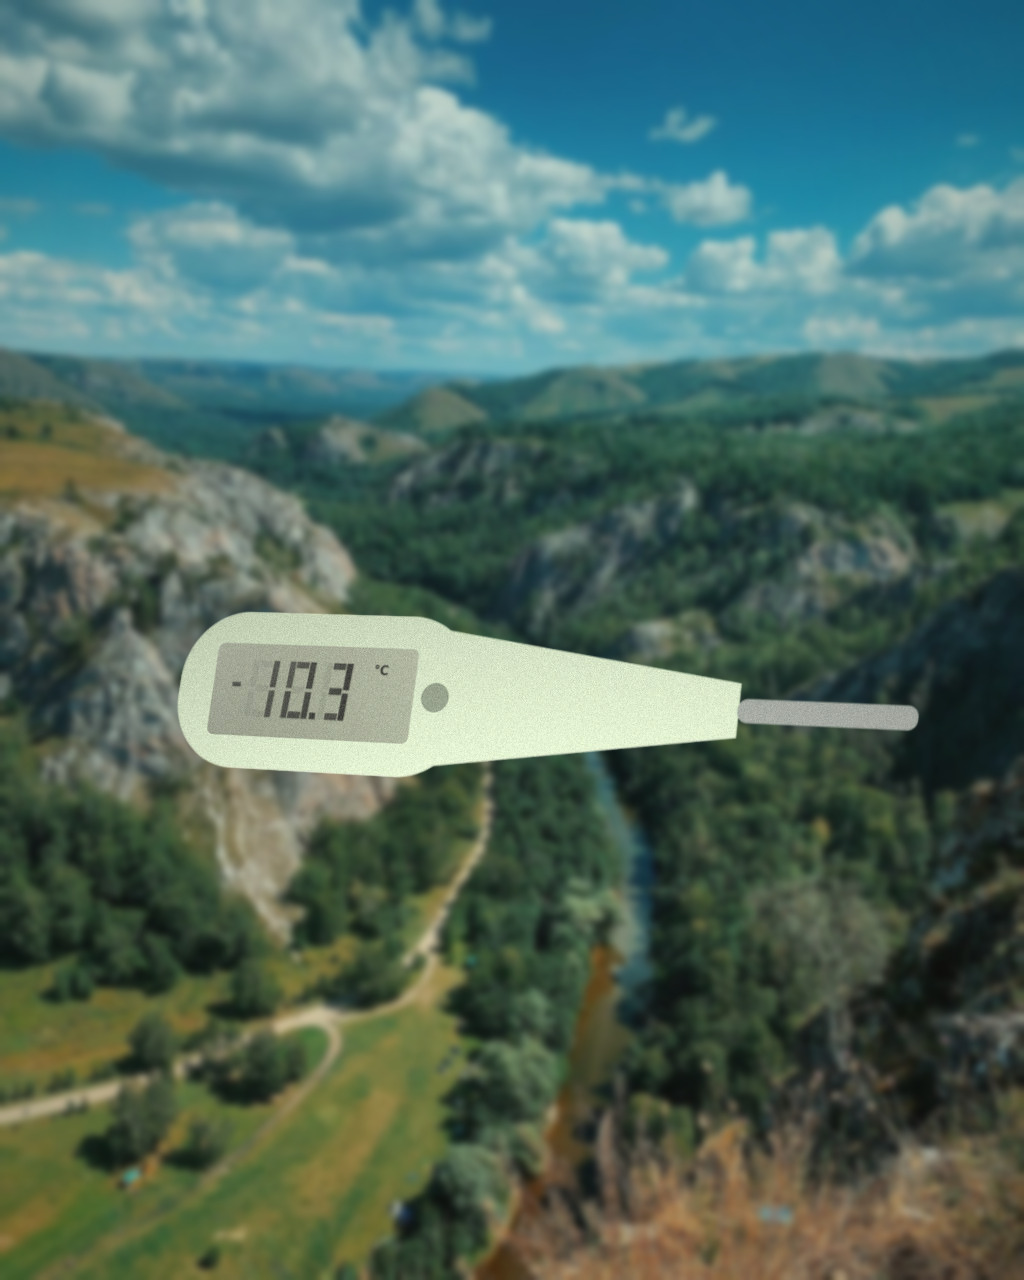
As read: **-10.3** °C
